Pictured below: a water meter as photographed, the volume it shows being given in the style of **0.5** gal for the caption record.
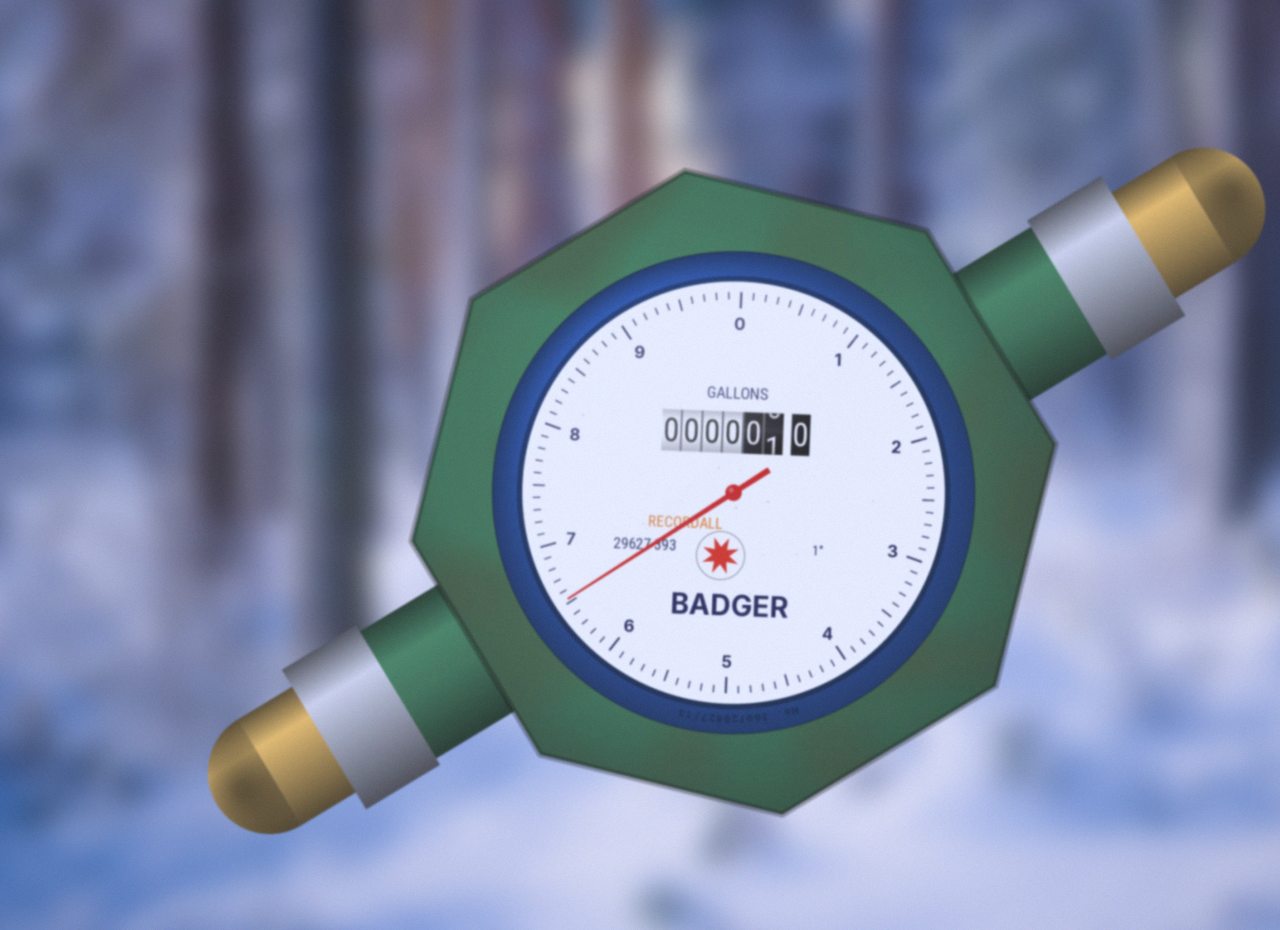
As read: **6.5** gal
